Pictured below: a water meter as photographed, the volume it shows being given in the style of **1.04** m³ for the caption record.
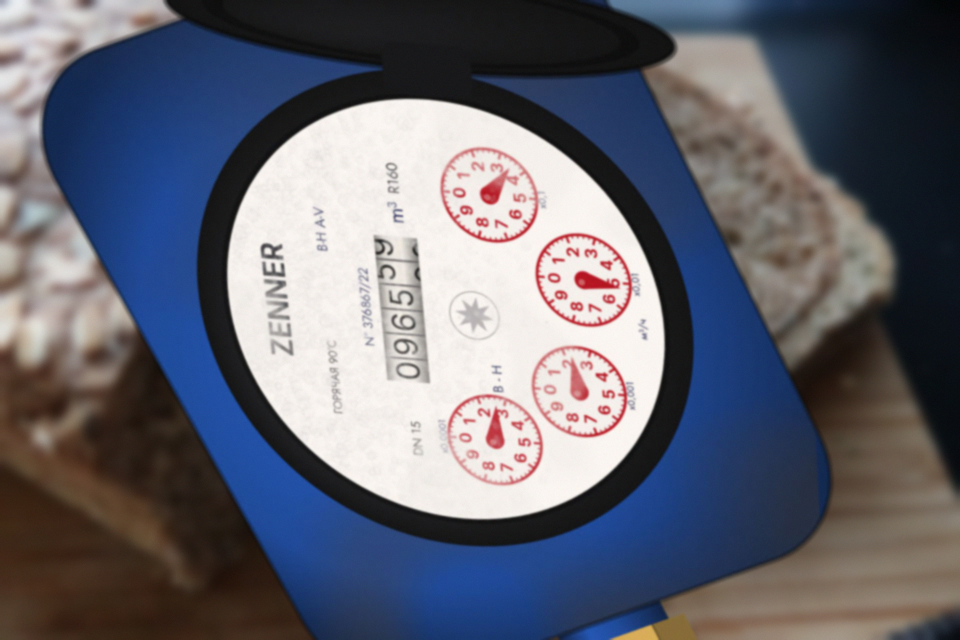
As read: **96559.3522** m³
